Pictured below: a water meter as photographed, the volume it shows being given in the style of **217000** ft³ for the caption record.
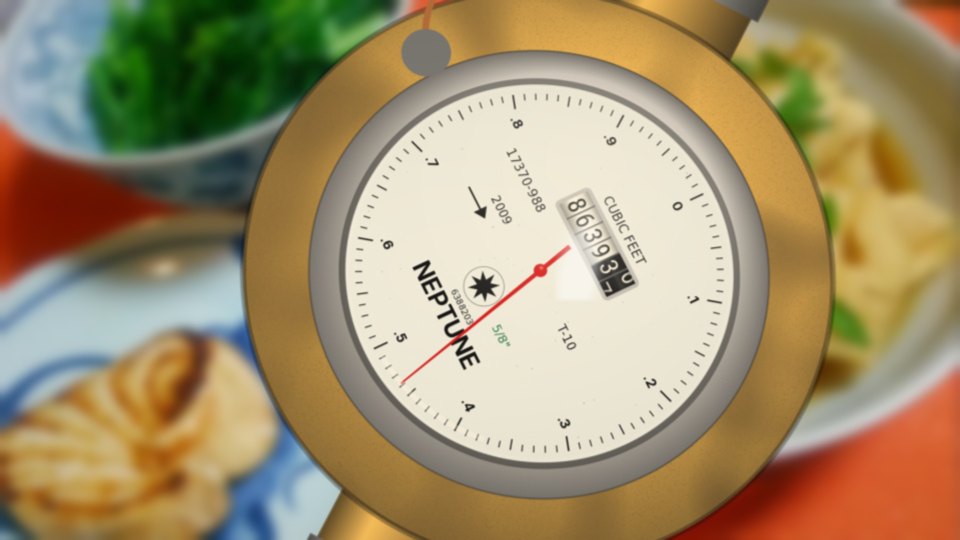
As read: **863936.46** ft³
